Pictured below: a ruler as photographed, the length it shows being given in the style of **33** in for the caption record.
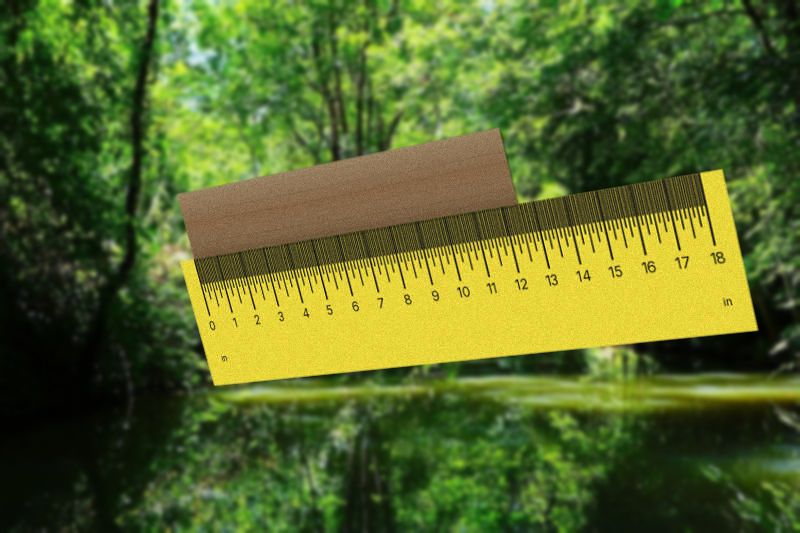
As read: **12.5** in
